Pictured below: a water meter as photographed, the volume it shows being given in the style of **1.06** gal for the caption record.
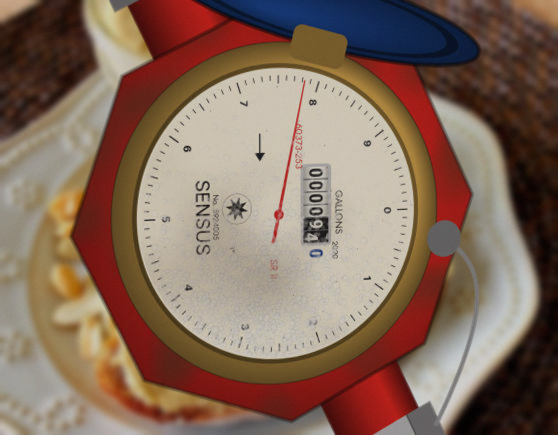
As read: **937.8** gal
